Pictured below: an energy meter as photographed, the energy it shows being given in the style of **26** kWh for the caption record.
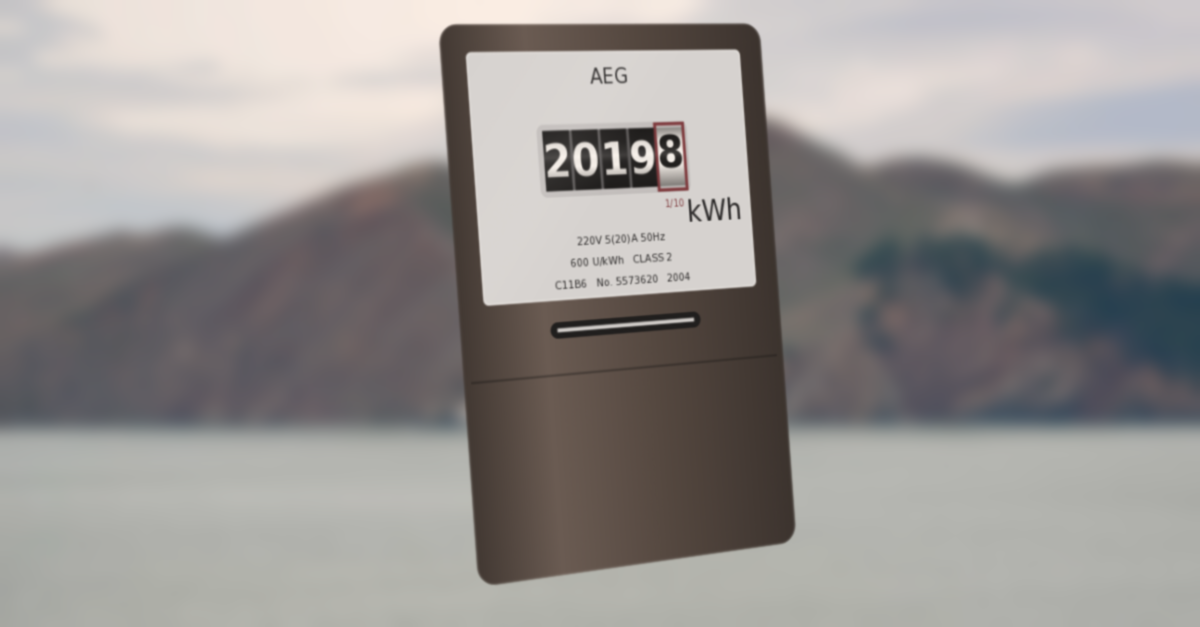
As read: **2019.8** kWh
